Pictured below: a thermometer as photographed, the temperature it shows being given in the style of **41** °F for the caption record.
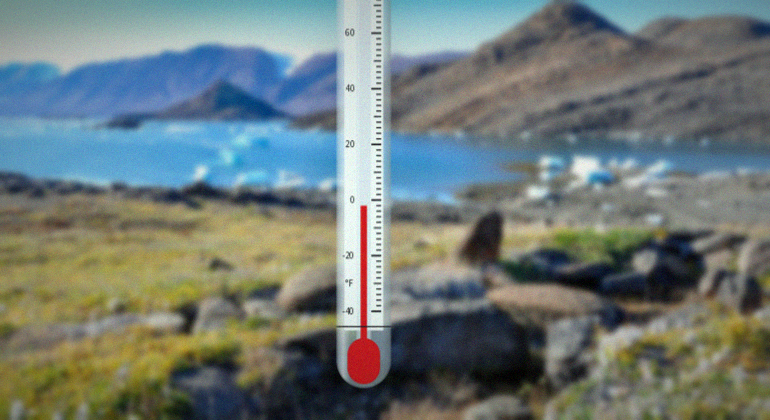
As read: **-2** °F
